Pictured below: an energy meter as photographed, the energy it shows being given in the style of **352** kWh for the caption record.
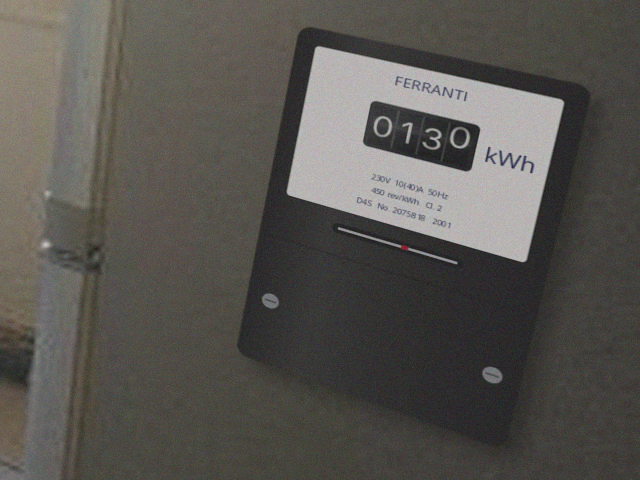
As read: **130** kWh
